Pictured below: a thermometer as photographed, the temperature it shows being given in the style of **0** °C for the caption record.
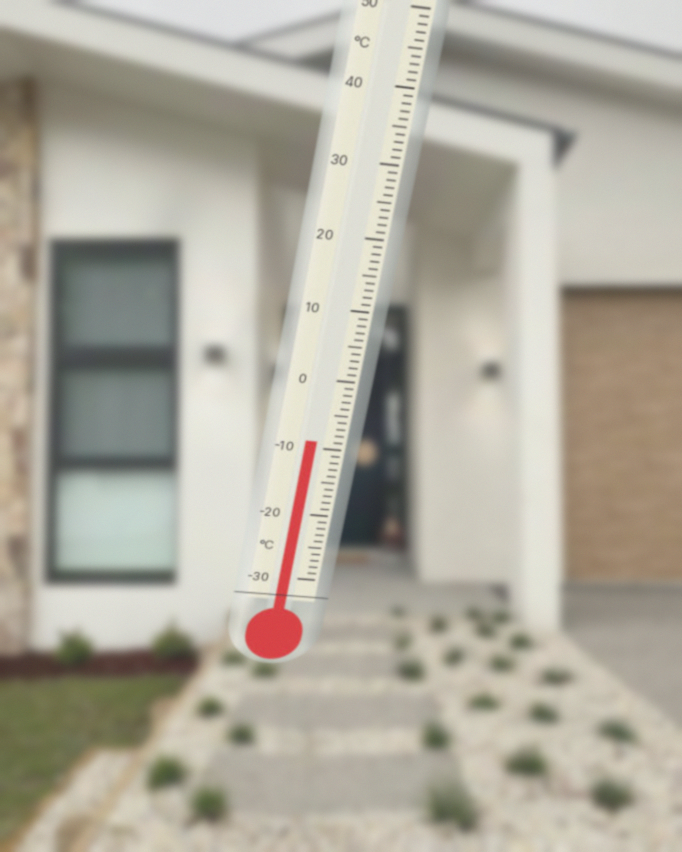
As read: **-9** °C
